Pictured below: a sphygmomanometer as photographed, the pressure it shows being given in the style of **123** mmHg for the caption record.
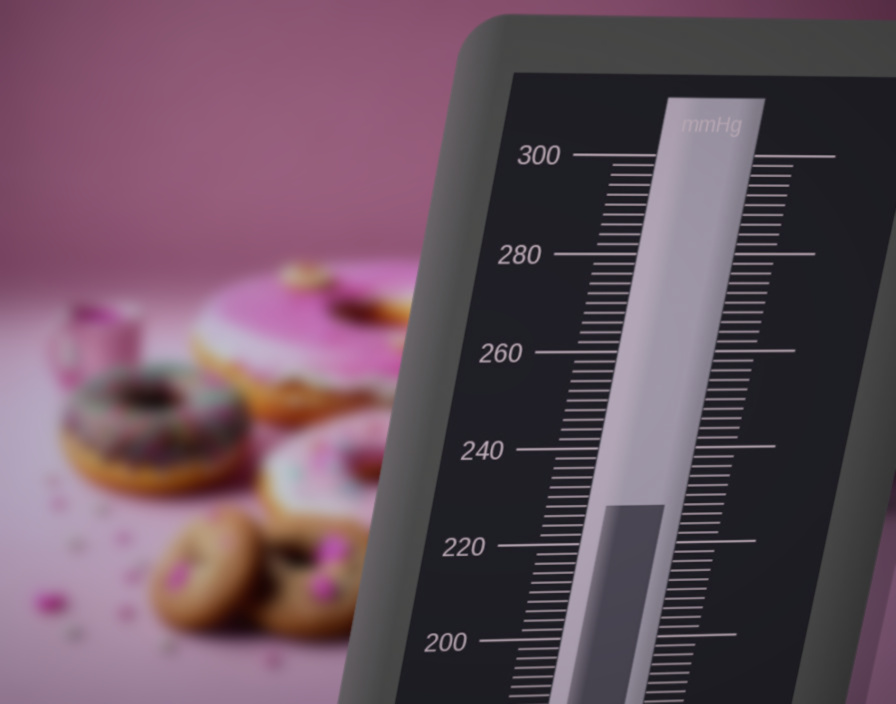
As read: **228** mmHg
